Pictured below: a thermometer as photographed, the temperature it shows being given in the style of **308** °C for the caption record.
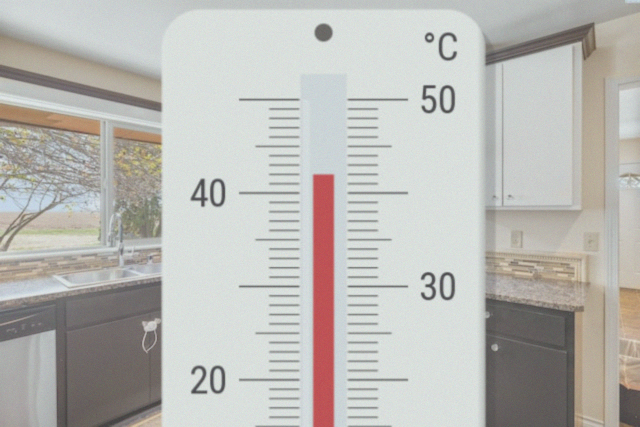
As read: **42** °C
